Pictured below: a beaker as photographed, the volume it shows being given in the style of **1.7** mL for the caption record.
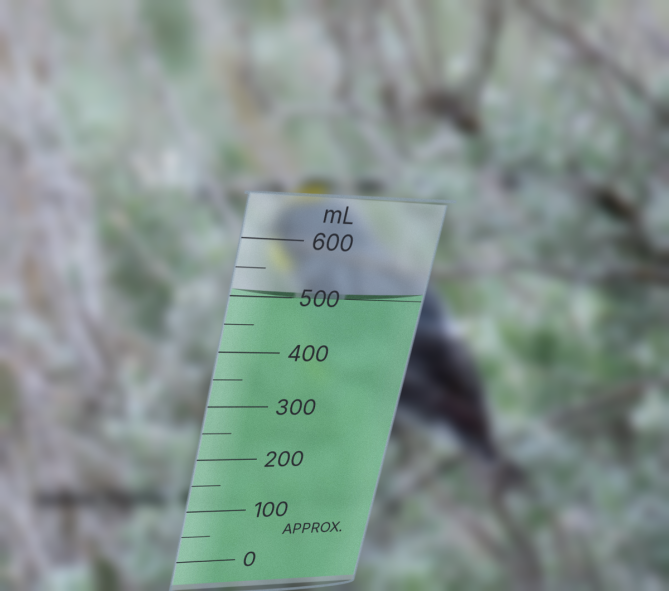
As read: **500** mL
